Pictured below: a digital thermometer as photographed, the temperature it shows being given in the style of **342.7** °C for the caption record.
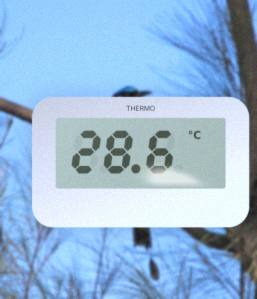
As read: **28.6** °C
